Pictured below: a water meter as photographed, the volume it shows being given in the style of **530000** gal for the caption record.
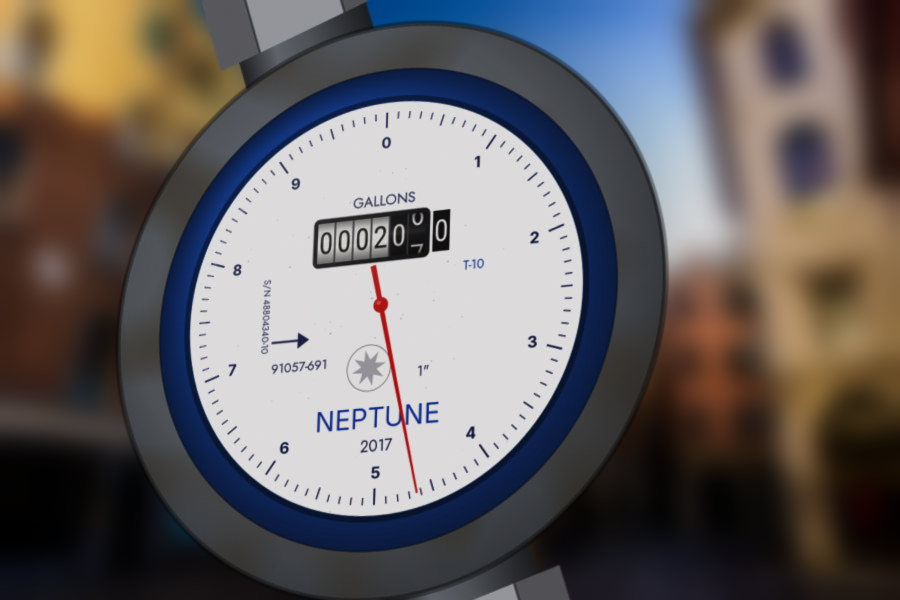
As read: **2064.6** gal
